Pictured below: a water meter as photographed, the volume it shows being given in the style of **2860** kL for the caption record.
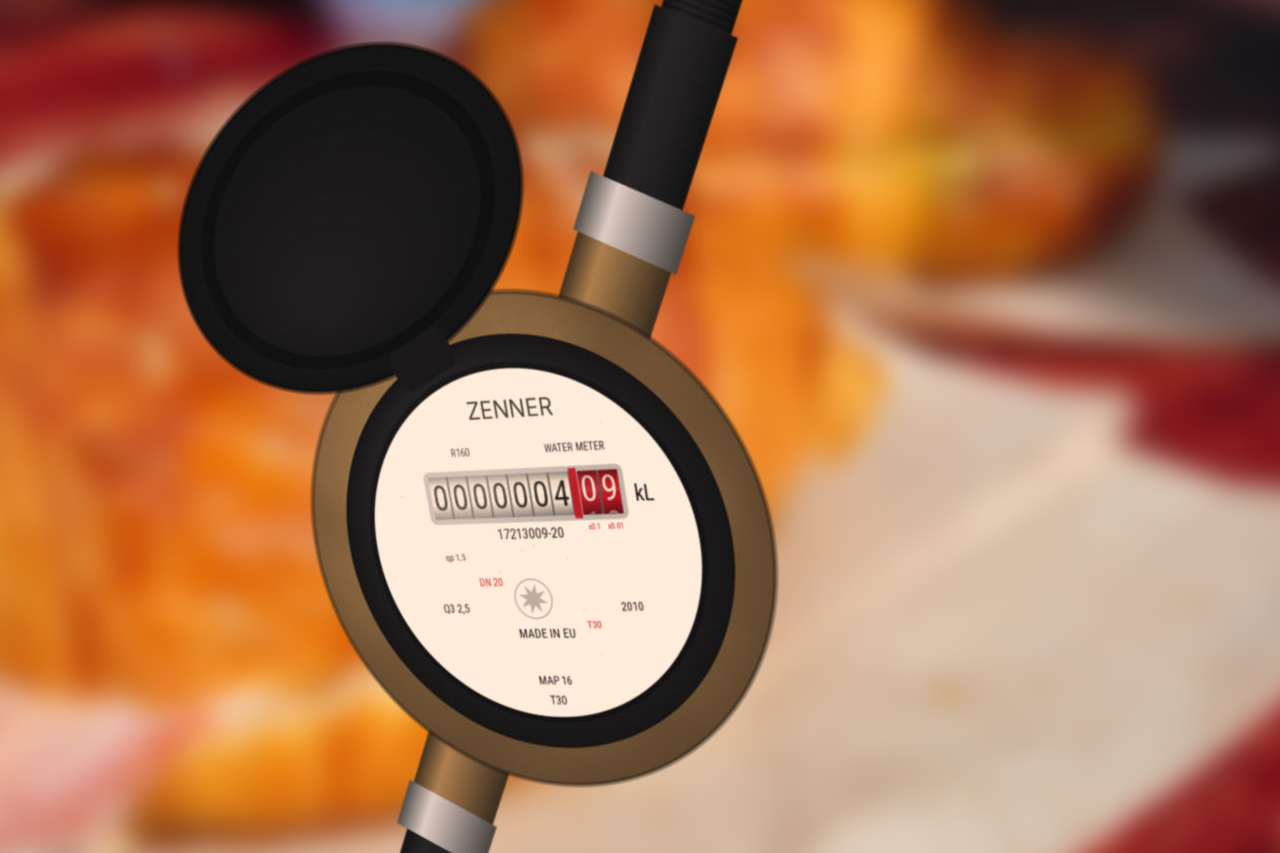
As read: **4.09** kL
